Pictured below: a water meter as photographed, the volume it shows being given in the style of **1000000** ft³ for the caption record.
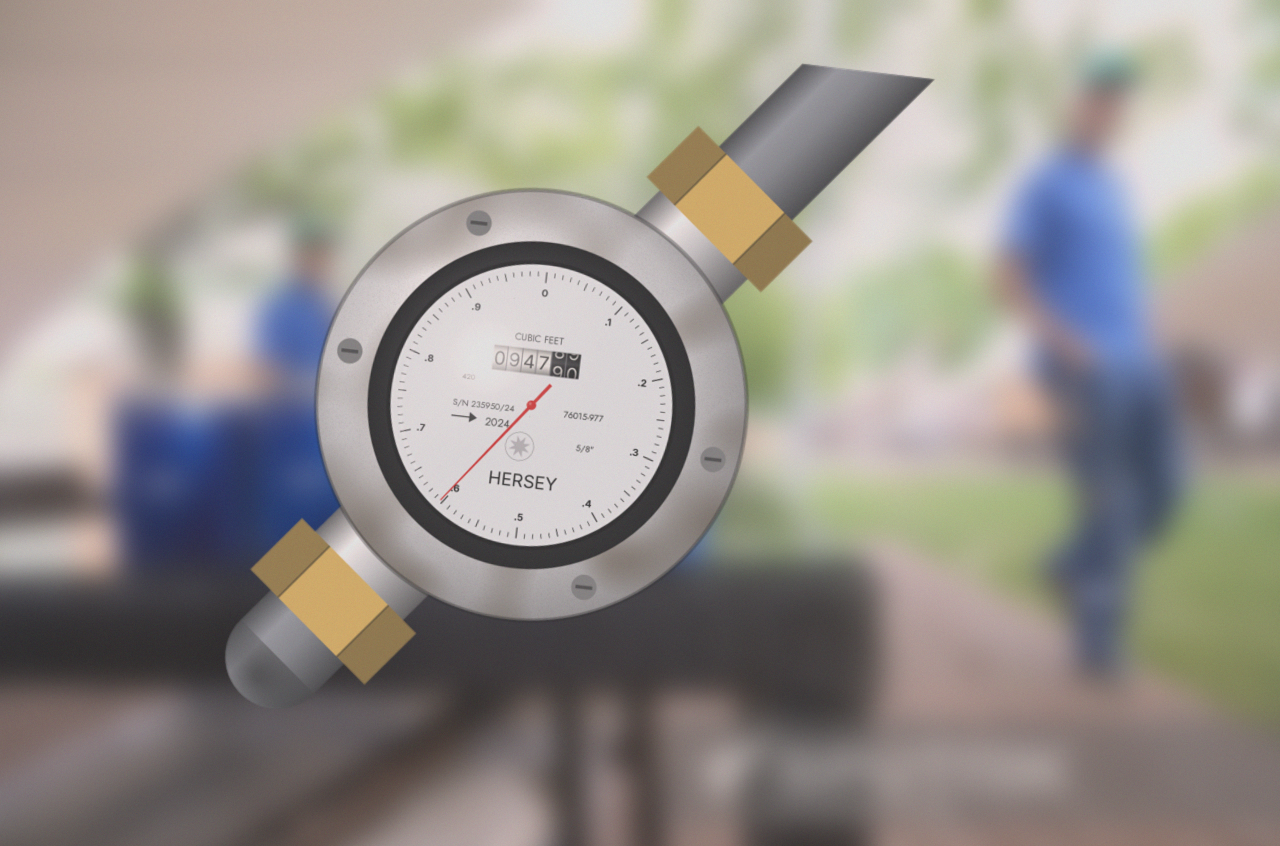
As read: **94789.60** ft³
